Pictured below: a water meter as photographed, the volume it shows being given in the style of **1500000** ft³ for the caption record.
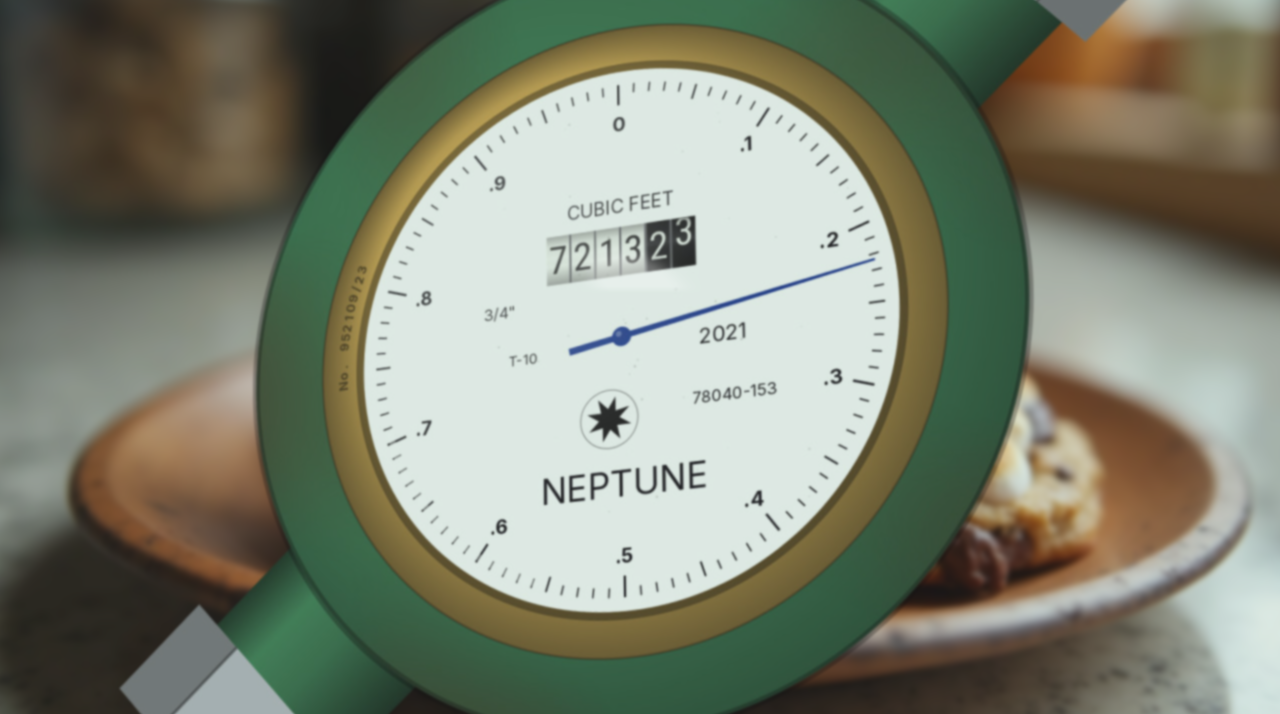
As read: **721323.22** ft³
